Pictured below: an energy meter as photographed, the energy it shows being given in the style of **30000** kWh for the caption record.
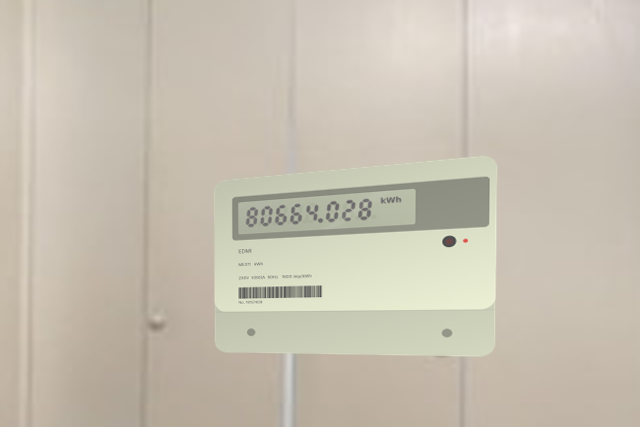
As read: **80664.028** kWh
